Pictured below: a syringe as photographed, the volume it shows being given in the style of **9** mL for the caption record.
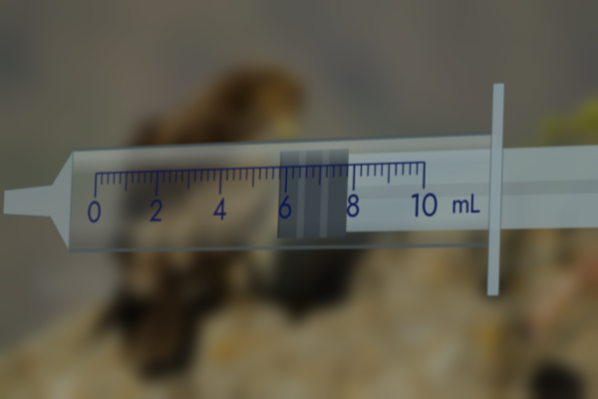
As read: **5.8** mL
